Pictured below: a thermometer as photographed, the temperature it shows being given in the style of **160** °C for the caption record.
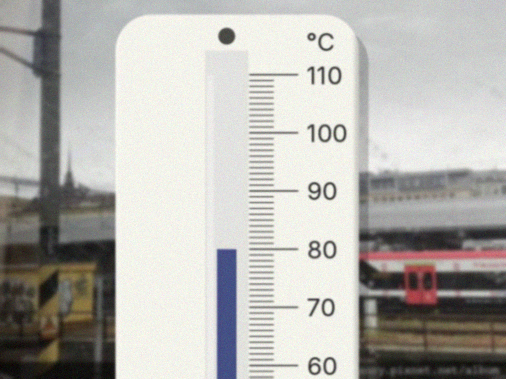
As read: **80** °C
